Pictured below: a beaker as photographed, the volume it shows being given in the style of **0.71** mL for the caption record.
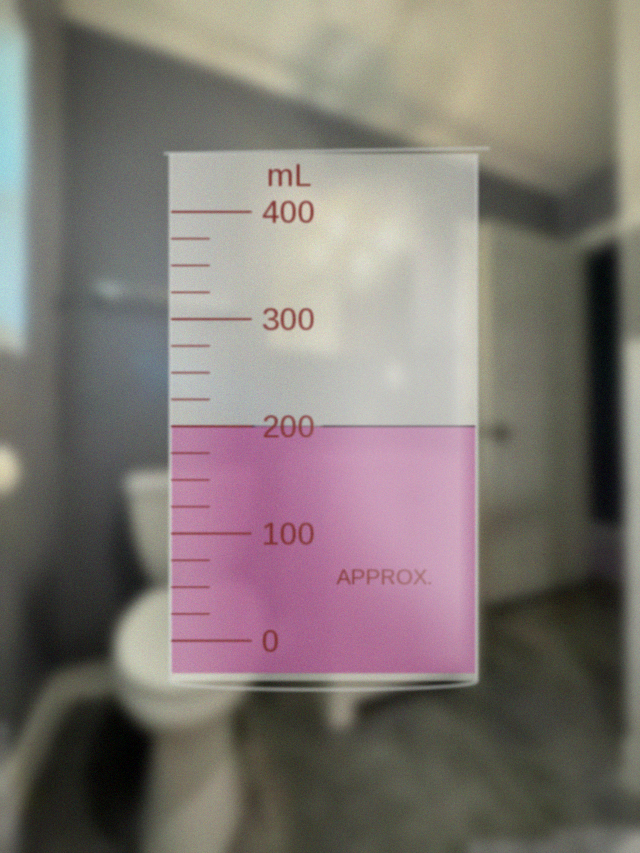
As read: **200** mL
